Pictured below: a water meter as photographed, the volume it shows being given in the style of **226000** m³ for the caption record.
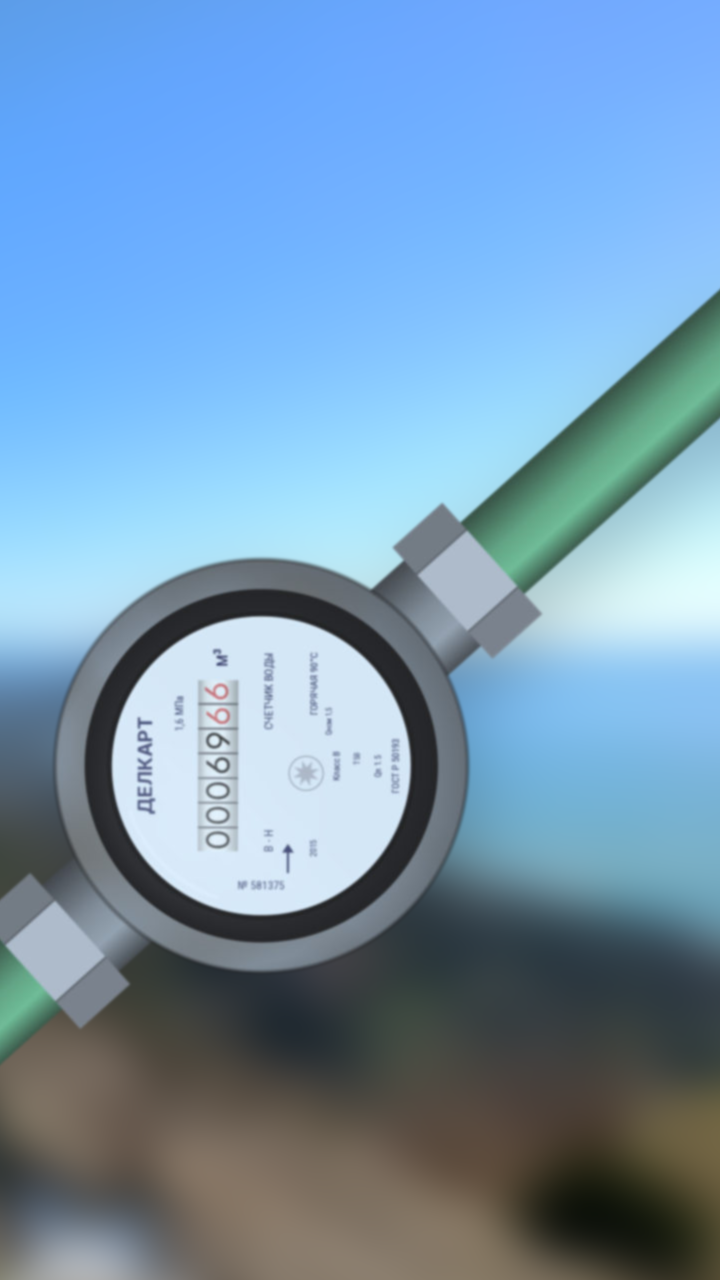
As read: **69.66** m³
